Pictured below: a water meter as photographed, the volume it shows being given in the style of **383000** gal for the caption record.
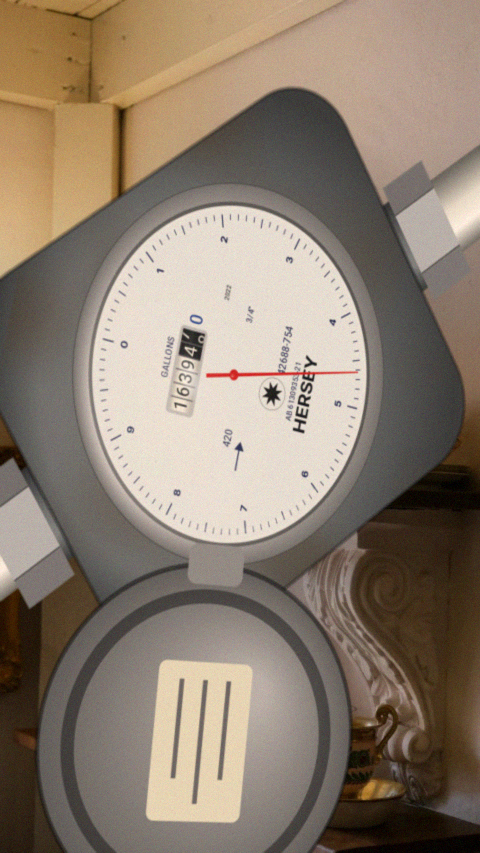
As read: **1639474.6** gal
